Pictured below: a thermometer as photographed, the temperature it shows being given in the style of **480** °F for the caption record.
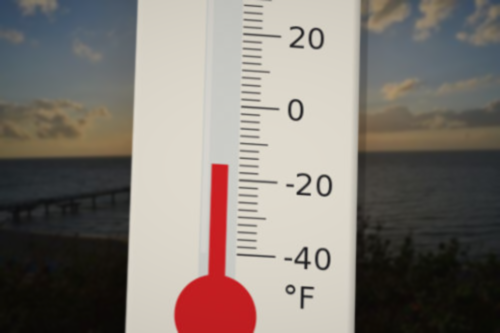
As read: **-16** °F
